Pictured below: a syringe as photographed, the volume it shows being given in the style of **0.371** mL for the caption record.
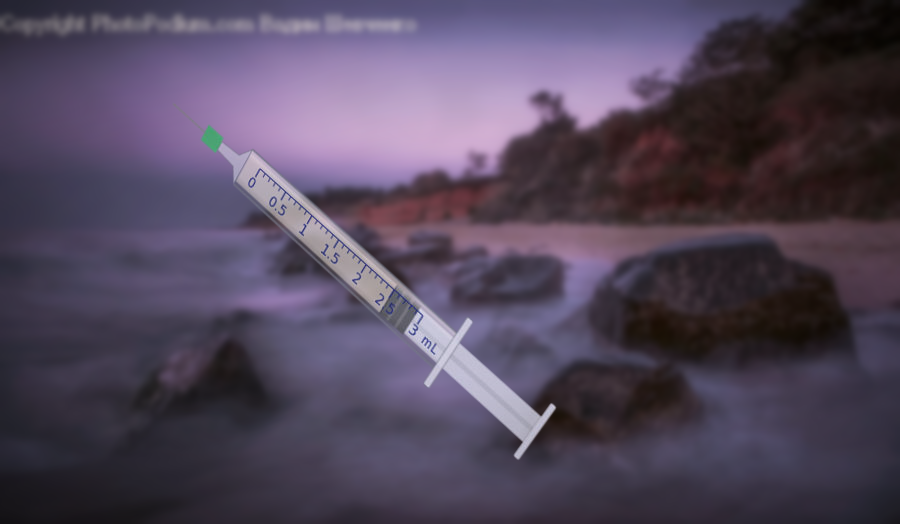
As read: **2.5** mL
